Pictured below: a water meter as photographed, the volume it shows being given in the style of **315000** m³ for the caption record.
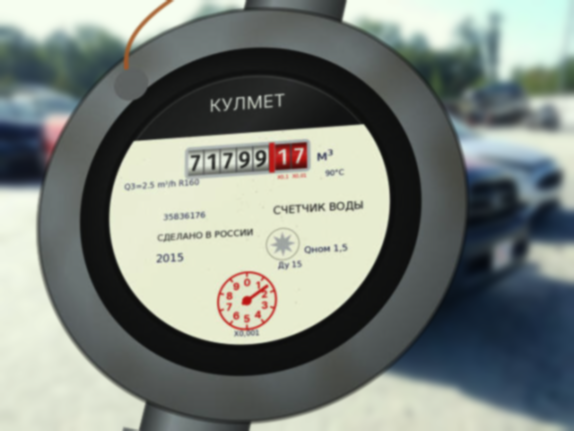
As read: **71799.171** m³
